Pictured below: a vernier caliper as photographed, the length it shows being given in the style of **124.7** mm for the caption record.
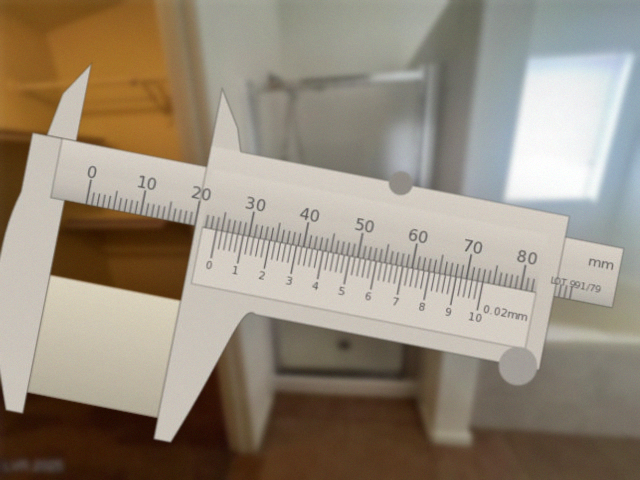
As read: **24.0** mm
